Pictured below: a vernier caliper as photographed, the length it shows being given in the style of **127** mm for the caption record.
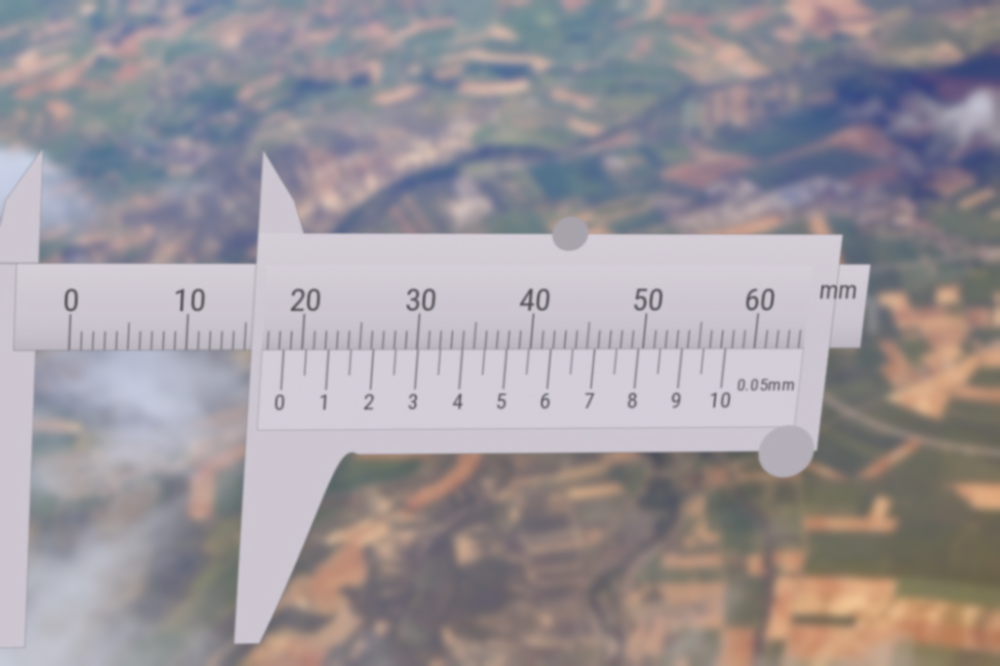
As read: **18.4** mm
